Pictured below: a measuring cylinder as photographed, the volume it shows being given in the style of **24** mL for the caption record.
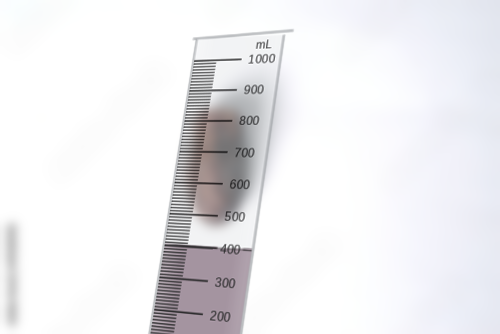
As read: **400** mL
